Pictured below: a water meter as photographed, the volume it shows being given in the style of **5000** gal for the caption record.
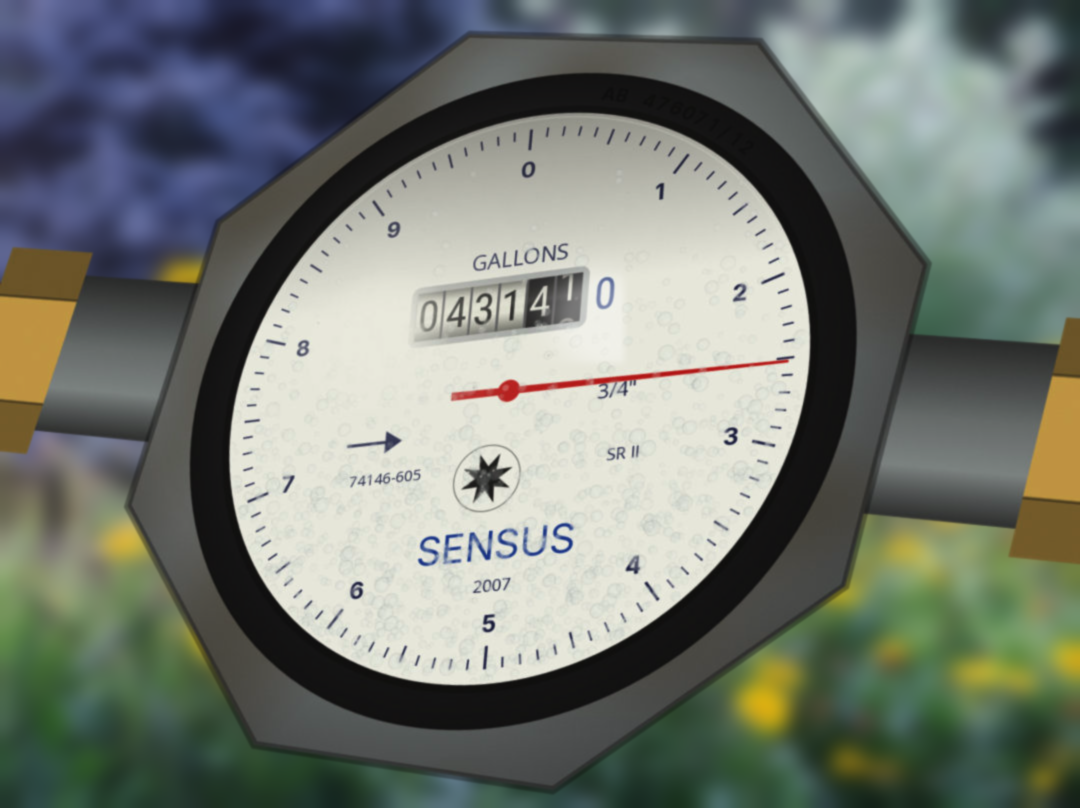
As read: **431412.5** gal
